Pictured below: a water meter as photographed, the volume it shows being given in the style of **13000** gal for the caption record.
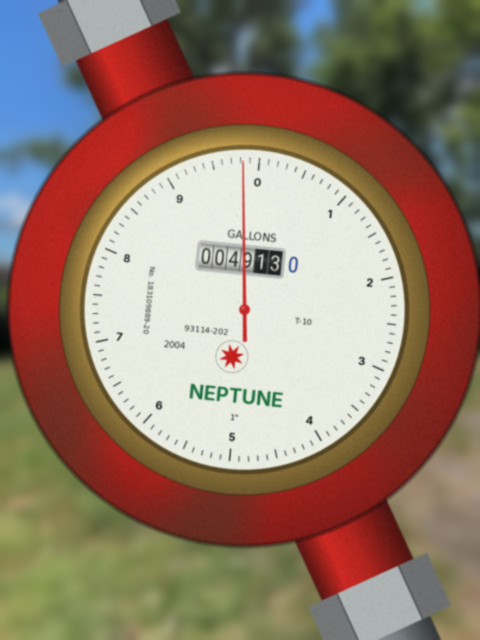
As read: **49129.8** gal
